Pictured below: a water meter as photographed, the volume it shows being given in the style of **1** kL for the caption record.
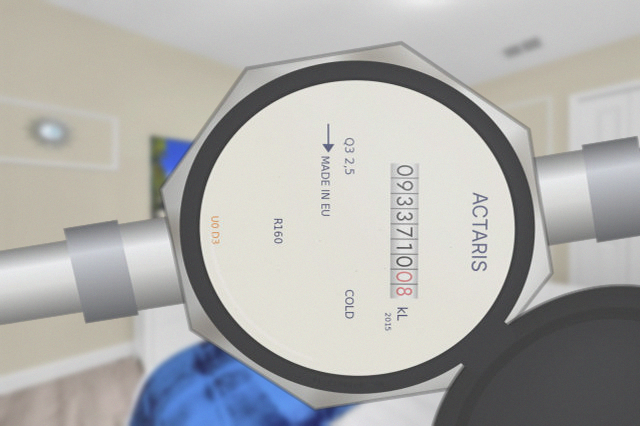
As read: **933710.08** kL
